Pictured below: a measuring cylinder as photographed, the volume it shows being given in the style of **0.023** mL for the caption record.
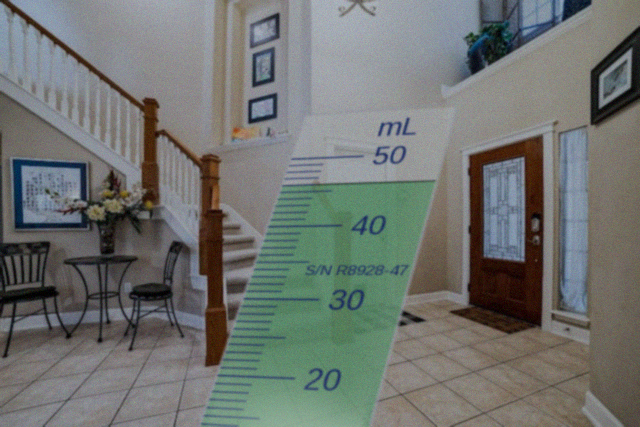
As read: **46** mL
